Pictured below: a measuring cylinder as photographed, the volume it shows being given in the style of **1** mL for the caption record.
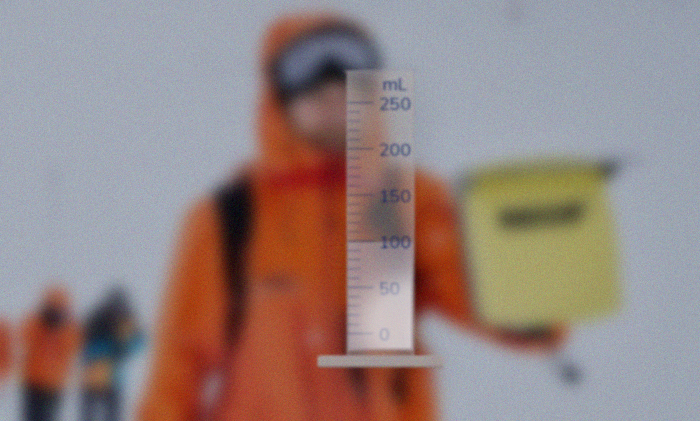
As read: **100** mL
